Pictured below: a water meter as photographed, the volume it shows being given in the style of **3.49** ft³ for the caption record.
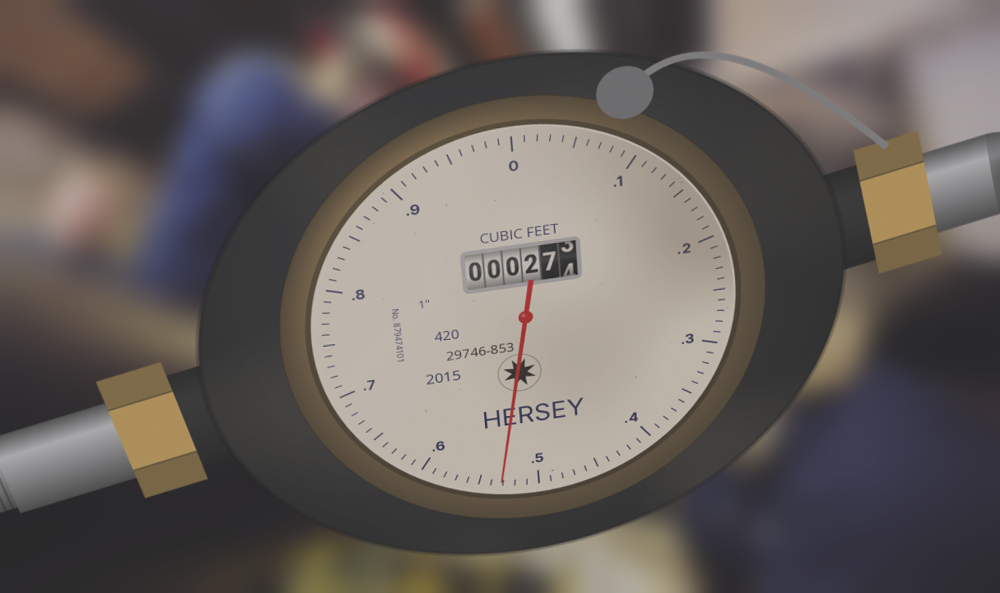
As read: **273.53** ft³
